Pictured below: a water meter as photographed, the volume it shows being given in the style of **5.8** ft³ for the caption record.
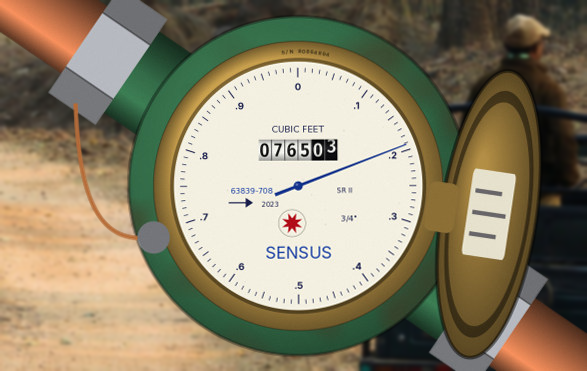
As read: **76503.19** ft³
